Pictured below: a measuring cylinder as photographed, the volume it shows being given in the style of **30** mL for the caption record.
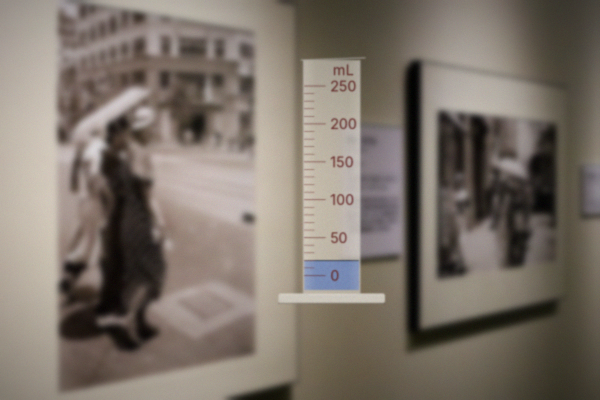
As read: **20** mL
